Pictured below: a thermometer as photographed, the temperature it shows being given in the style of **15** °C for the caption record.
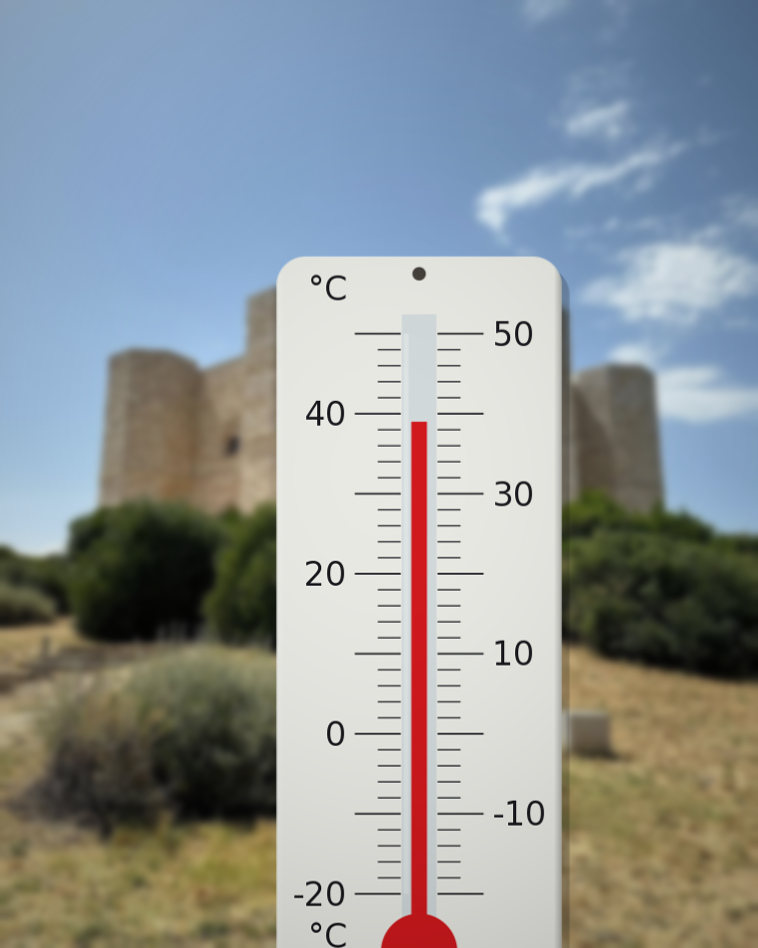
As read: **39** °C
